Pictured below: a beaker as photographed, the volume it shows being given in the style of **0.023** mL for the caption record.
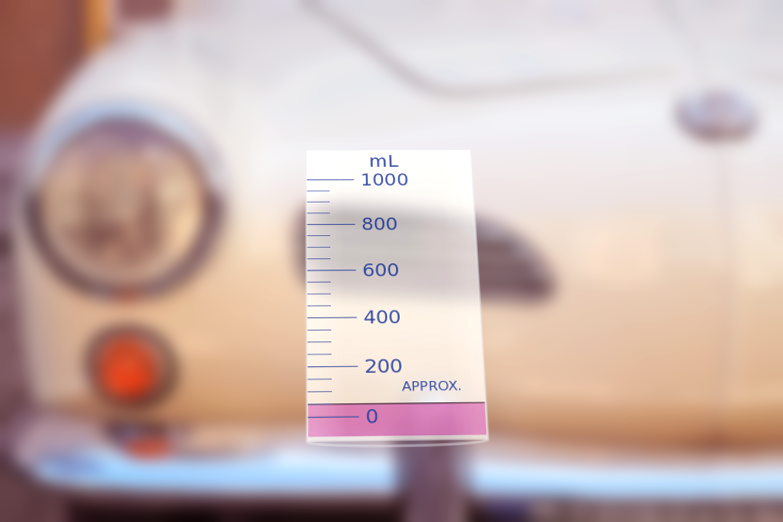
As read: **50** mL
